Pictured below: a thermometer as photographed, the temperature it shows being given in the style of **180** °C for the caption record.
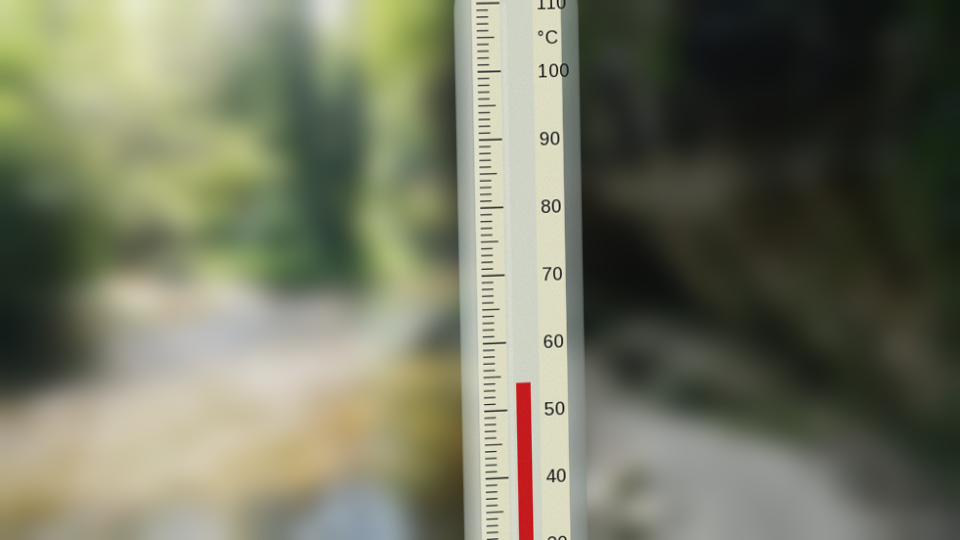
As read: **54** °C
